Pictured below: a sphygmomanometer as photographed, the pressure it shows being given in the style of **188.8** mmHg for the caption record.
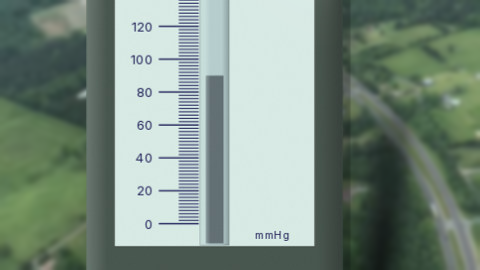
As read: **90** mmHg
